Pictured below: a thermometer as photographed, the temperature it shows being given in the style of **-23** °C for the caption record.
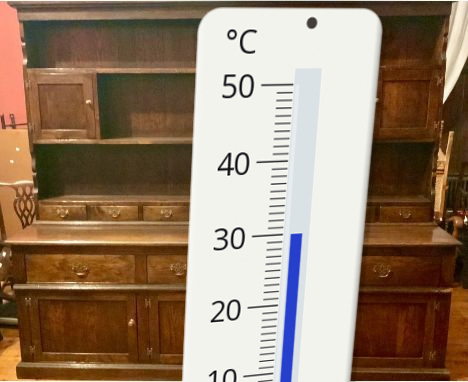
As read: **30** °C
